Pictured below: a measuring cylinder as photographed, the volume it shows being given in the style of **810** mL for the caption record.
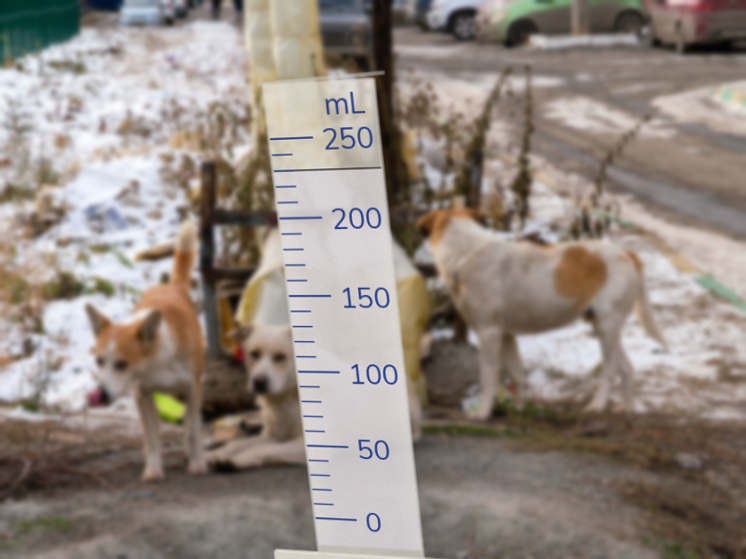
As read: **230** mL
